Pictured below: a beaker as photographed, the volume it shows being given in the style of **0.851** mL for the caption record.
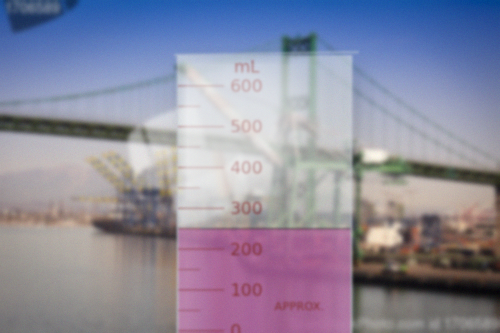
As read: **250** mL
